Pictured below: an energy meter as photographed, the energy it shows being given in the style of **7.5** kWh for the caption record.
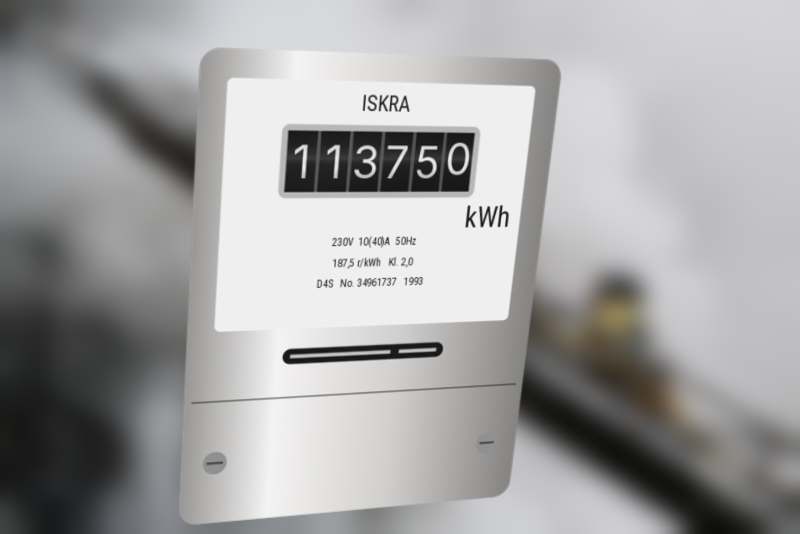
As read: **113750** kWh
